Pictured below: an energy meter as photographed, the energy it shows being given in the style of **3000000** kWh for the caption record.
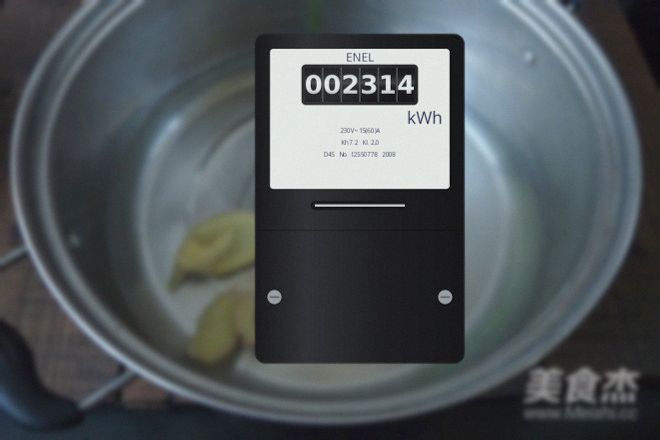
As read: **2314** kWh
